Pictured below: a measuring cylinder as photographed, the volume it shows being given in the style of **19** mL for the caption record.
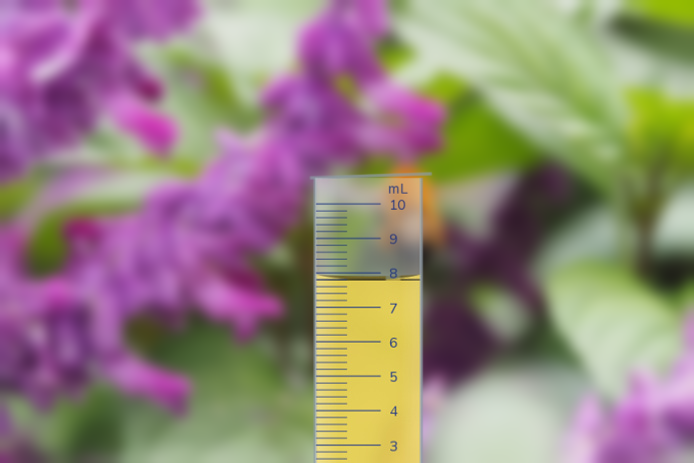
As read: **7.8** mL
